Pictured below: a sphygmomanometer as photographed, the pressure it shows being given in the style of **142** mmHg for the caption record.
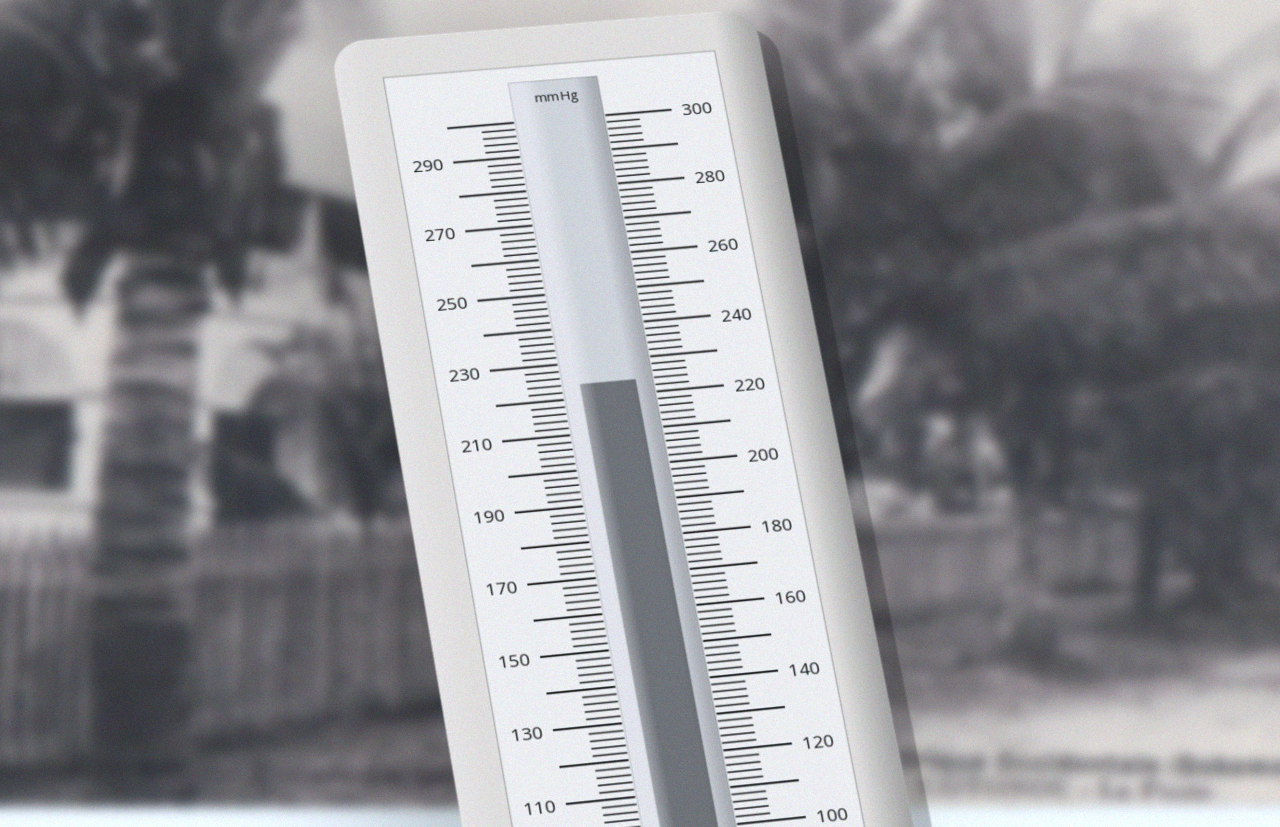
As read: **224** mmHg
